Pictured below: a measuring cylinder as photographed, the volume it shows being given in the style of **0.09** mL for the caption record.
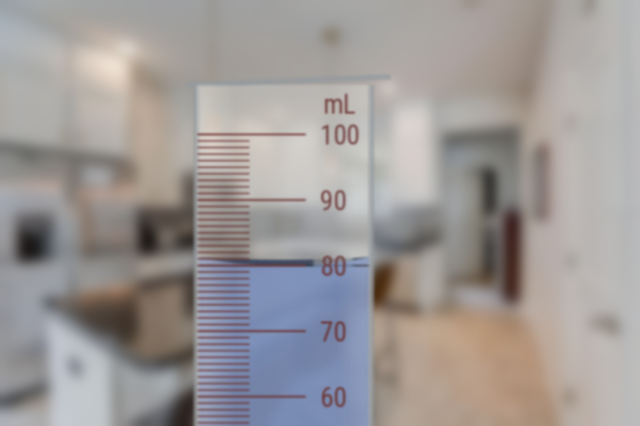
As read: **80** mL
